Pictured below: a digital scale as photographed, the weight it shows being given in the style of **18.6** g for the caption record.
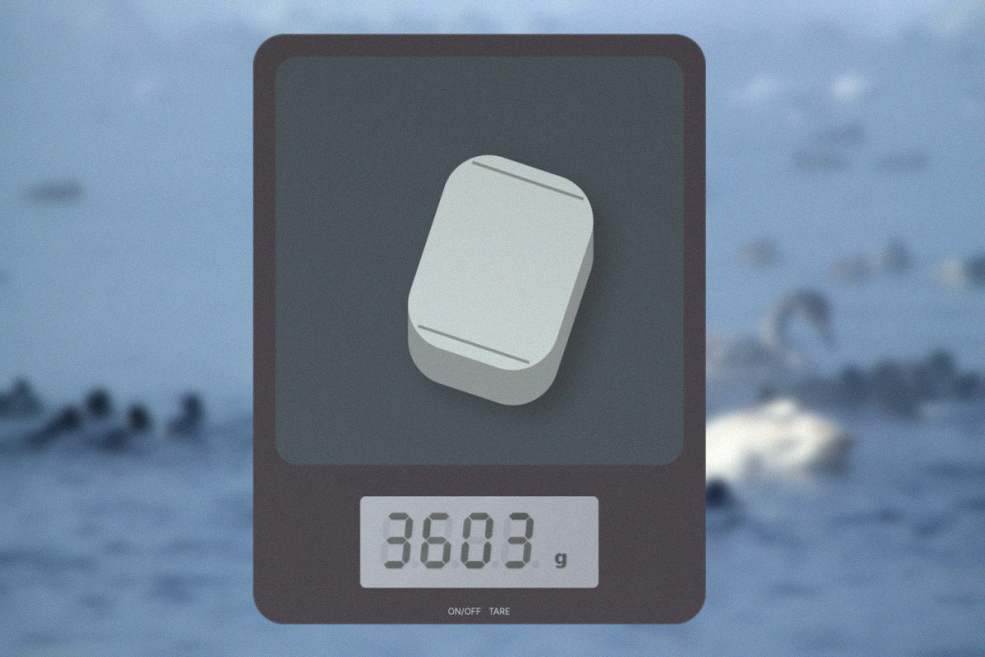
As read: **3603** g
